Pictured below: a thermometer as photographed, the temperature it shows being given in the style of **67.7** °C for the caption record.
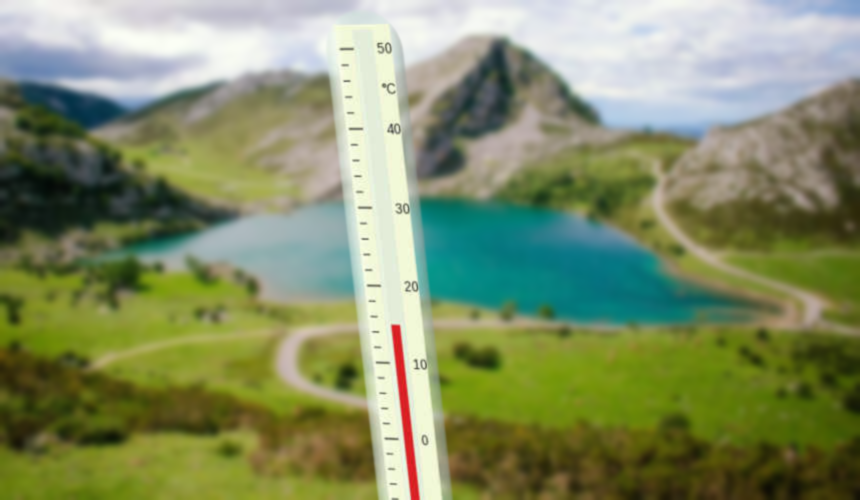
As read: **15** °C
